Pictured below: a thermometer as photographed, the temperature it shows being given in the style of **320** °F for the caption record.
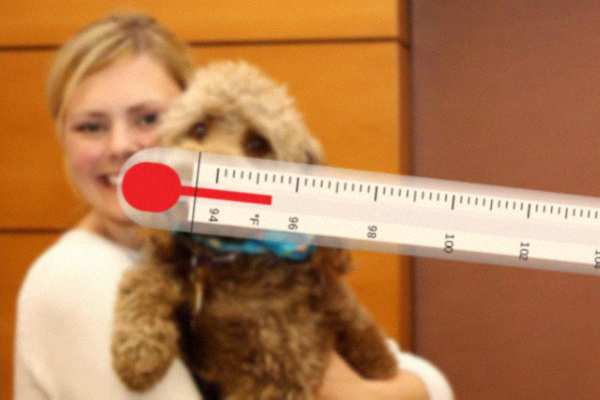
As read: **95.4** °F
